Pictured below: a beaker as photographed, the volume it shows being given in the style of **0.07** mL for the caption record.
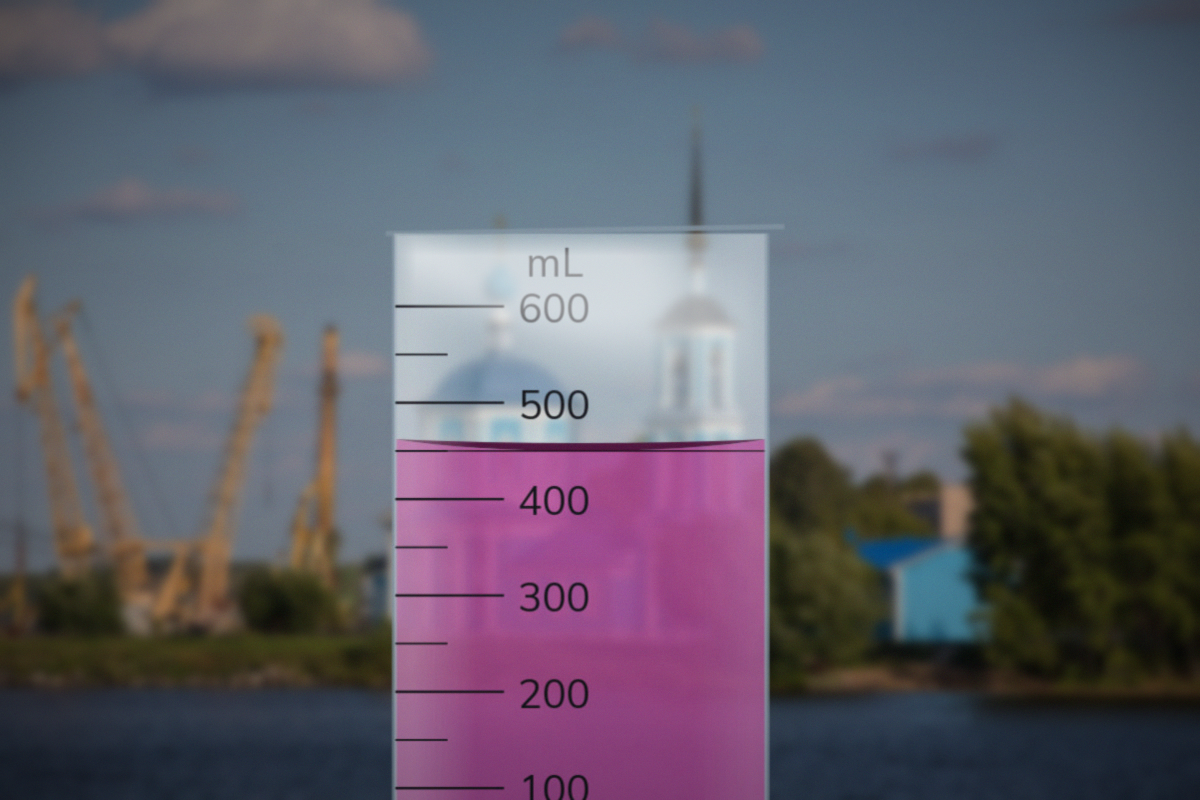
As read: **450** mL
